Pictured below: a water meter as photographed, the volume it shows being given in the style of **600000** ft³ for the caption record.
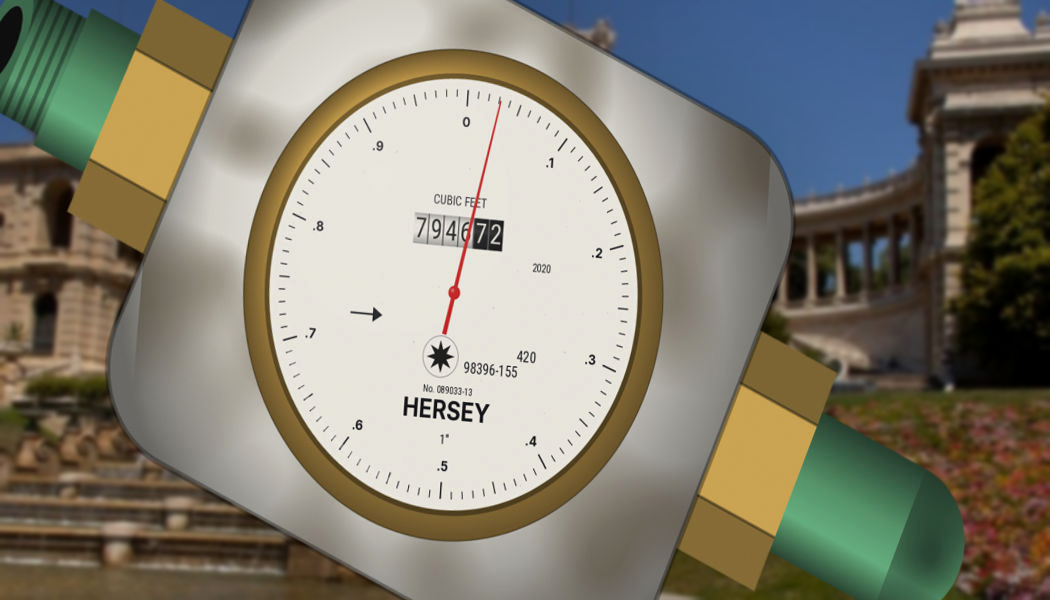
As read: **794672.03** ft³
